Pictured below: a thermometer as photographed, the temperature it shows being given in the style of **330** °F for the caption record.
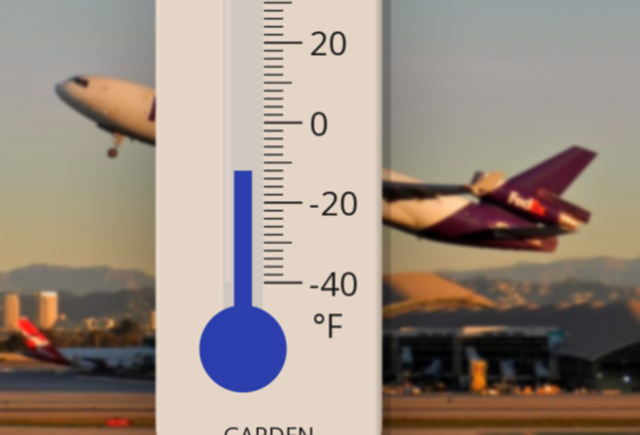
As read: **-12** °F
